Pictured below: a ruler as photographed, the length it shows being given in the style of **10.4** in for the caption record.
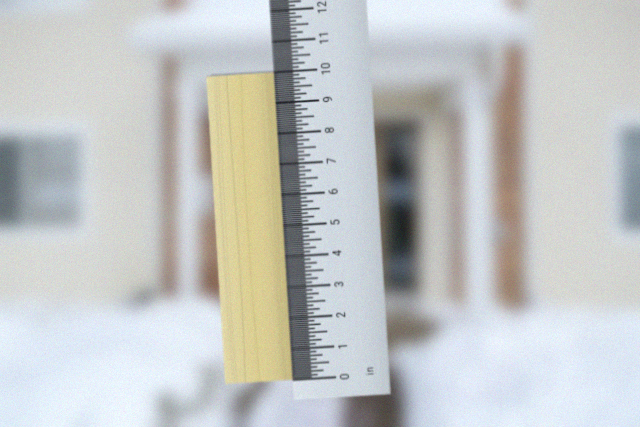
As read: **10** in
